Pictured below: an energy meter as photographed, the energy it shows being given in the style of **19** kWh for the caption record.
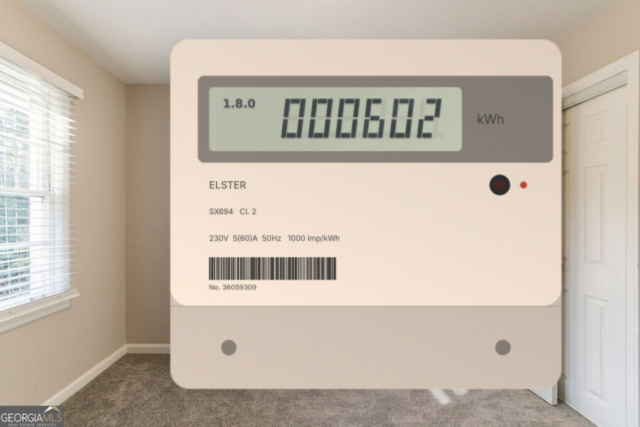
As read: **602** kWh
